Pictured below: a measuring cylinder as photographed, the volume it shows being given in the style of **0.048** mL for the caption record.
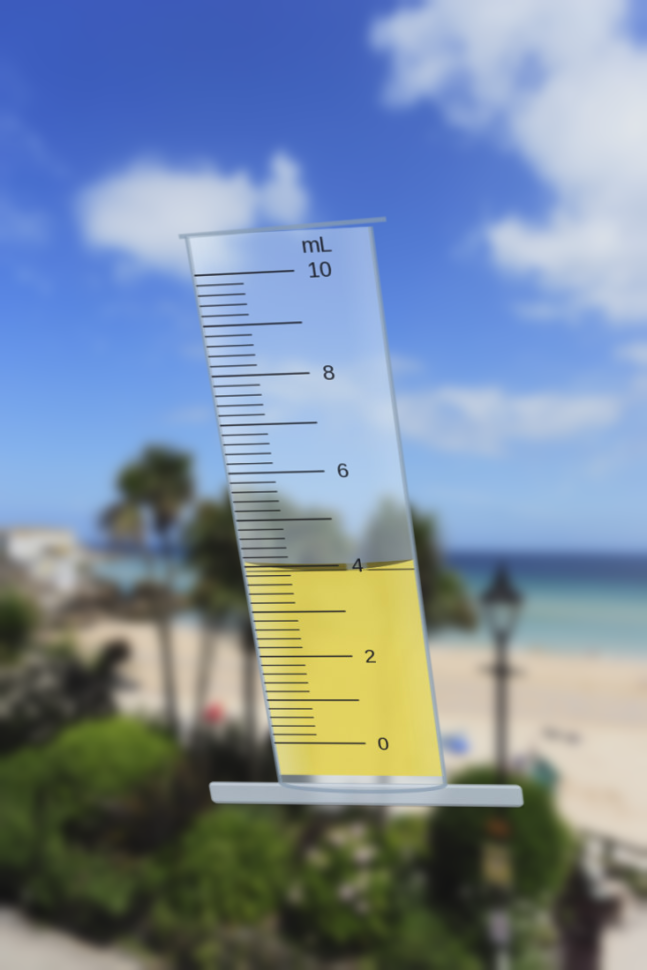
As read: **3.9** mL
